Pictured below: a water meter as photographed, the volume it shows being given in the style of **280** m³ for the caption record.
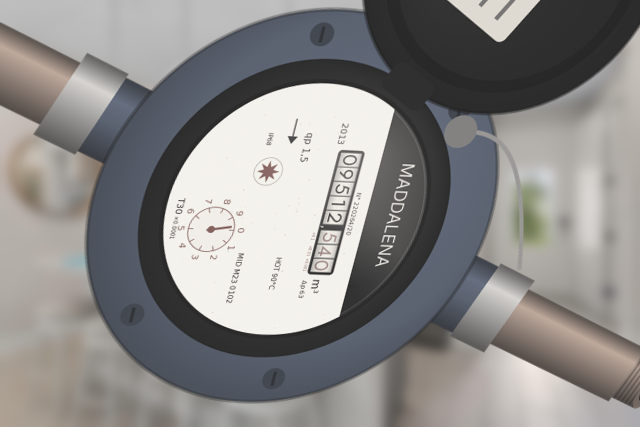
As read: **9512.5399** m³
